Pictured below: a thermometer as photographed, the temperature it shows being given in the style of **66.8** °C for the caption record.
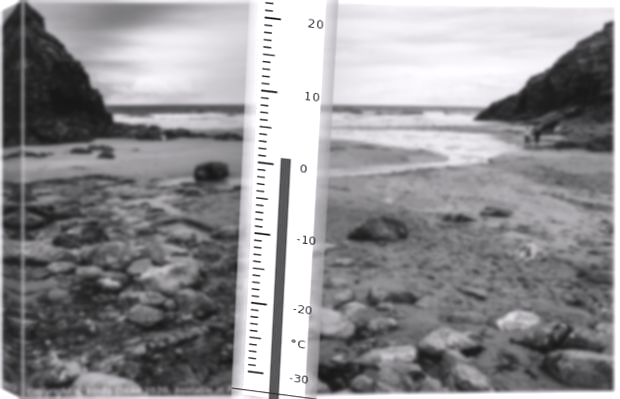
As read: **1** °C
